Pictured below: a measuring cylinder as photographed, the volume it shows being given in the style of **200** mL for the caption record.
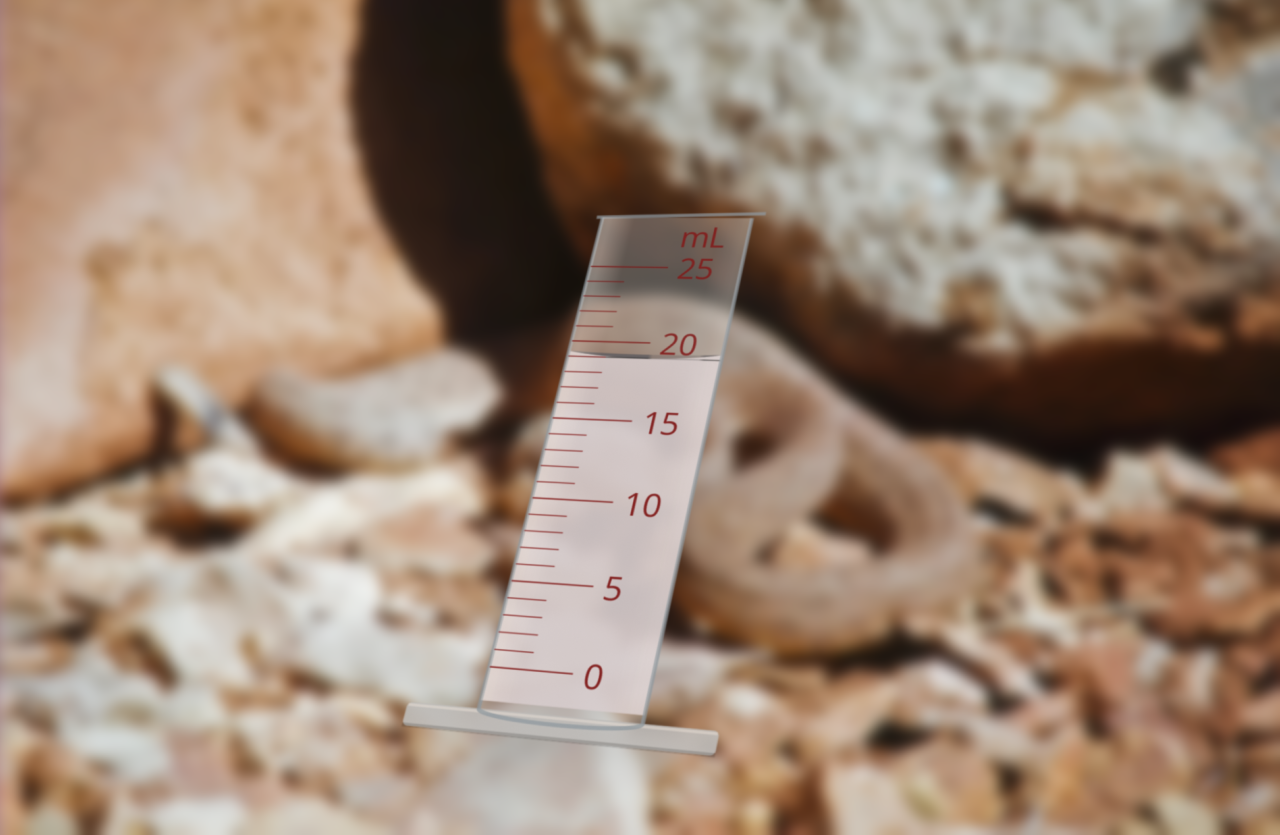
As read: **19** mL
